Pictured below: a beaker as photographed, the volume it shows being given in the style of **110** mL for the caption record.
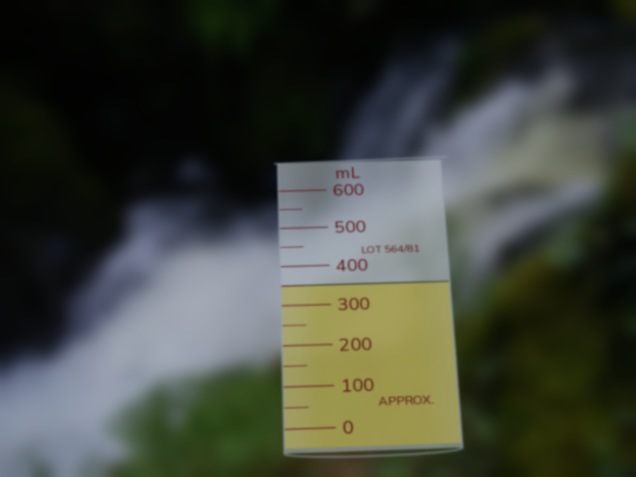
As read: **350** mL
